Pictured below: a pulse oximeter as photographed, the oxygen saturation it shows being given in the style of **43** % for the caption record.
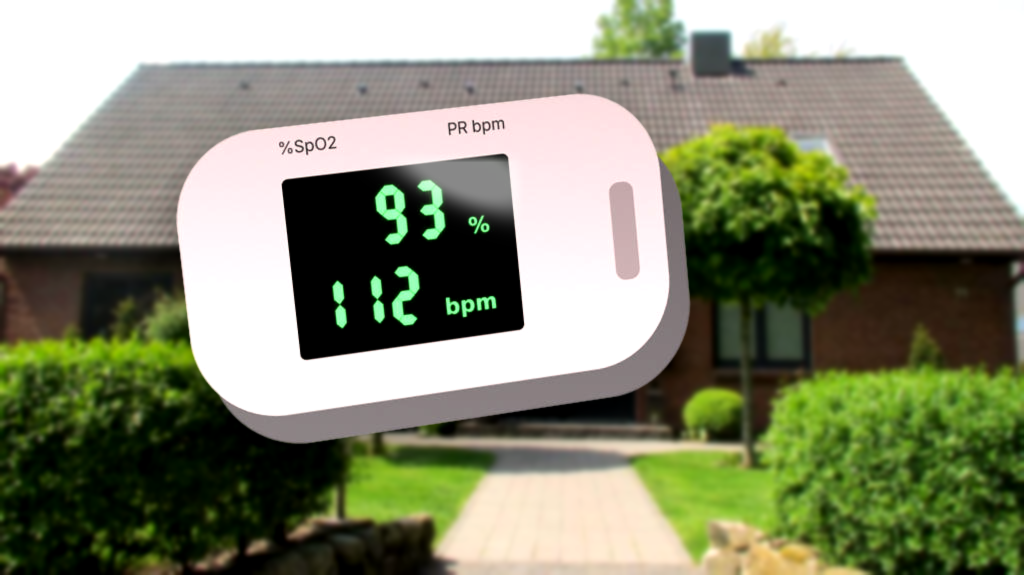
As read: **93** %
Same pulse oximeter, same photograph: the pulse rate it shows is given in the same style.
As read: **112** bpm
